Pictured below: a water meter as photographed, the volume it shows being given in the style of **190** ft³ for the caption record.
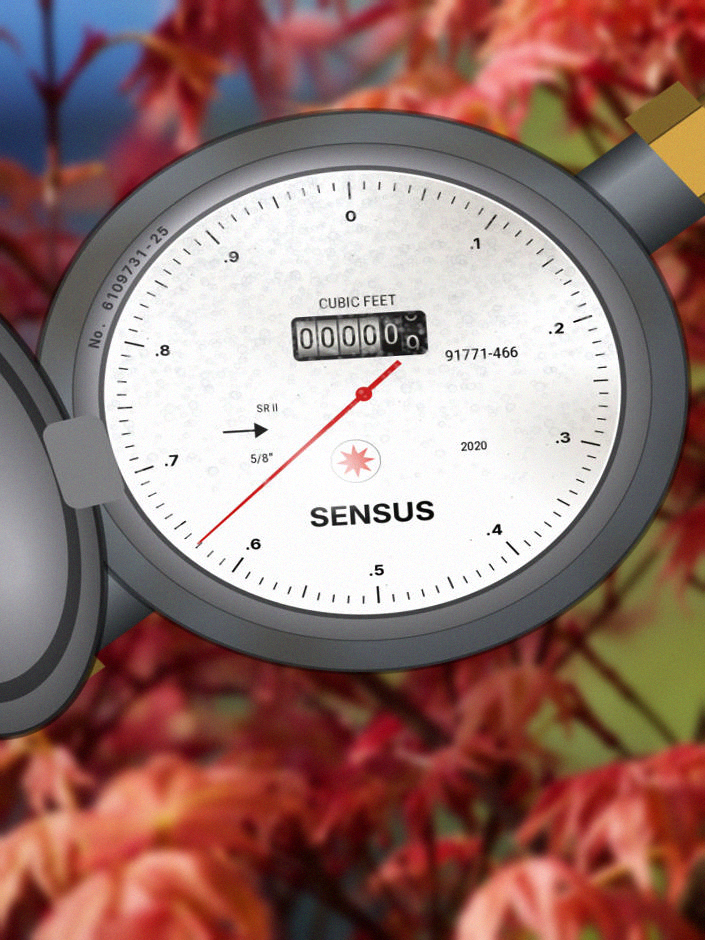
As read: **8.63** ft³
